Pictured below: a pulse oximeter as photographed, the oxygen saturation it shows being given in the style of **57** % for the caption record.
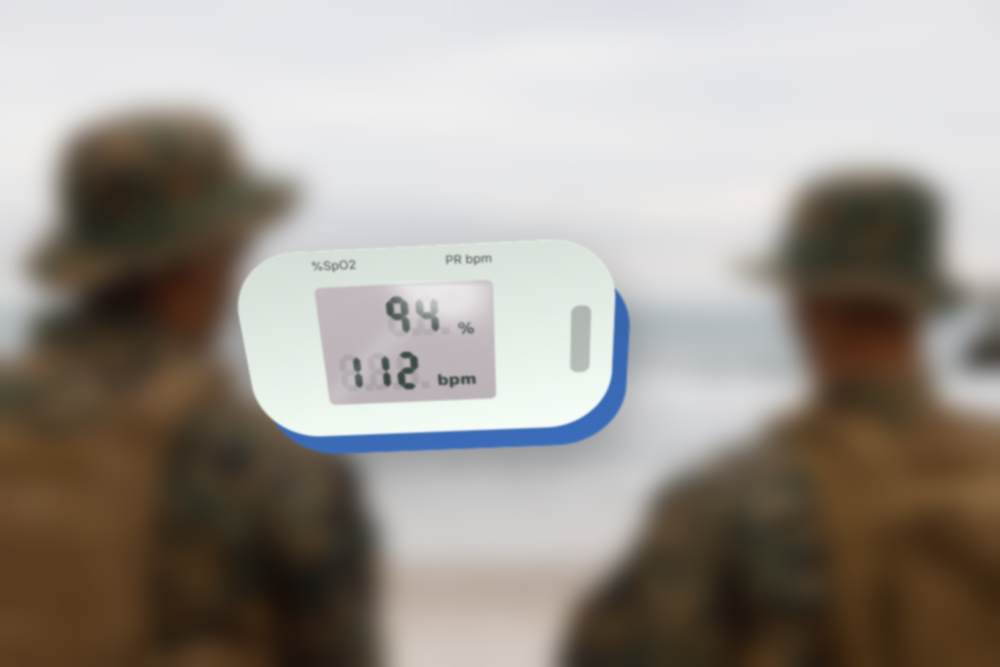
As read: **94** %
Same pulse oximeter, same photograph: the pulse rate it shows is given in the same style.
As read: **112** bpm
